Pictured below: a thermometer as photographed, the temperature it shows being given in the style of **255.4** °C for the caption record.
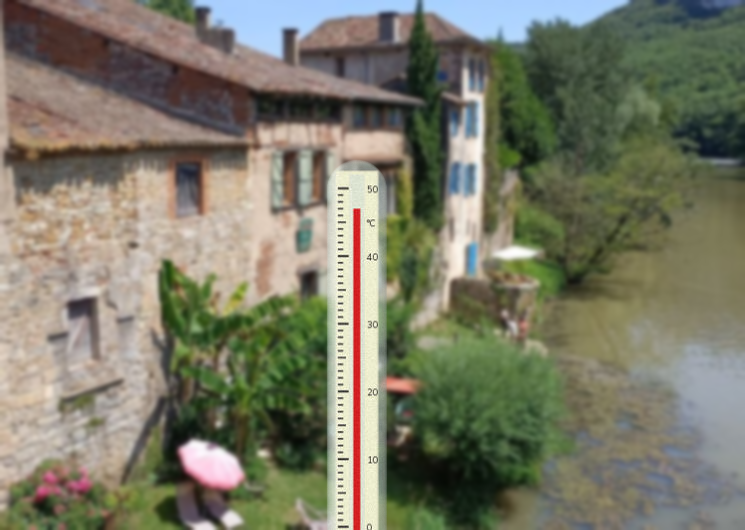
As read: **47** °C
